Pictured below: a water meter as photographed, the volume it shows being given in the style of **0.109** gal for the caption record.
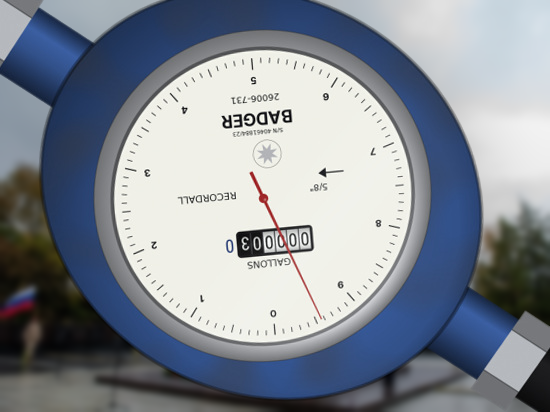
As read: **29.4** gal
